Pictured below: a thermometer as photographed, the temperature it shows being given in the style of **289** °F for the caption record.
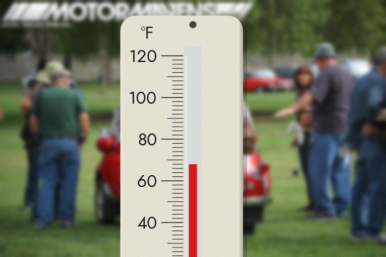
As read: **68** °F
